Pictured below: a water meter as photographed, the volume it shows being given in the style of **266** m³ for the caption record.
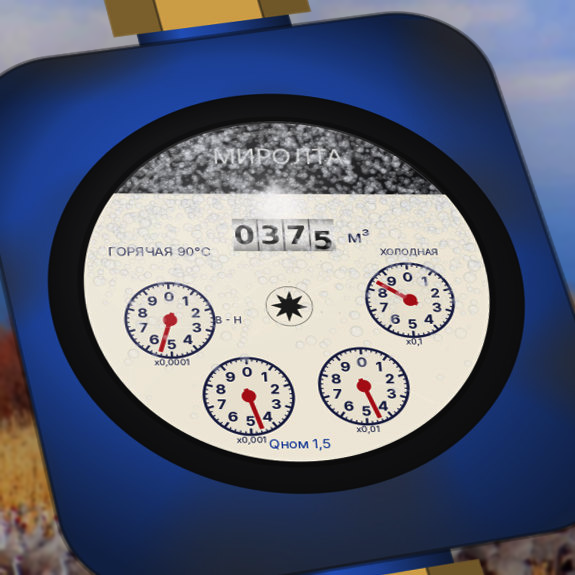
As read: **374.8445** m³
